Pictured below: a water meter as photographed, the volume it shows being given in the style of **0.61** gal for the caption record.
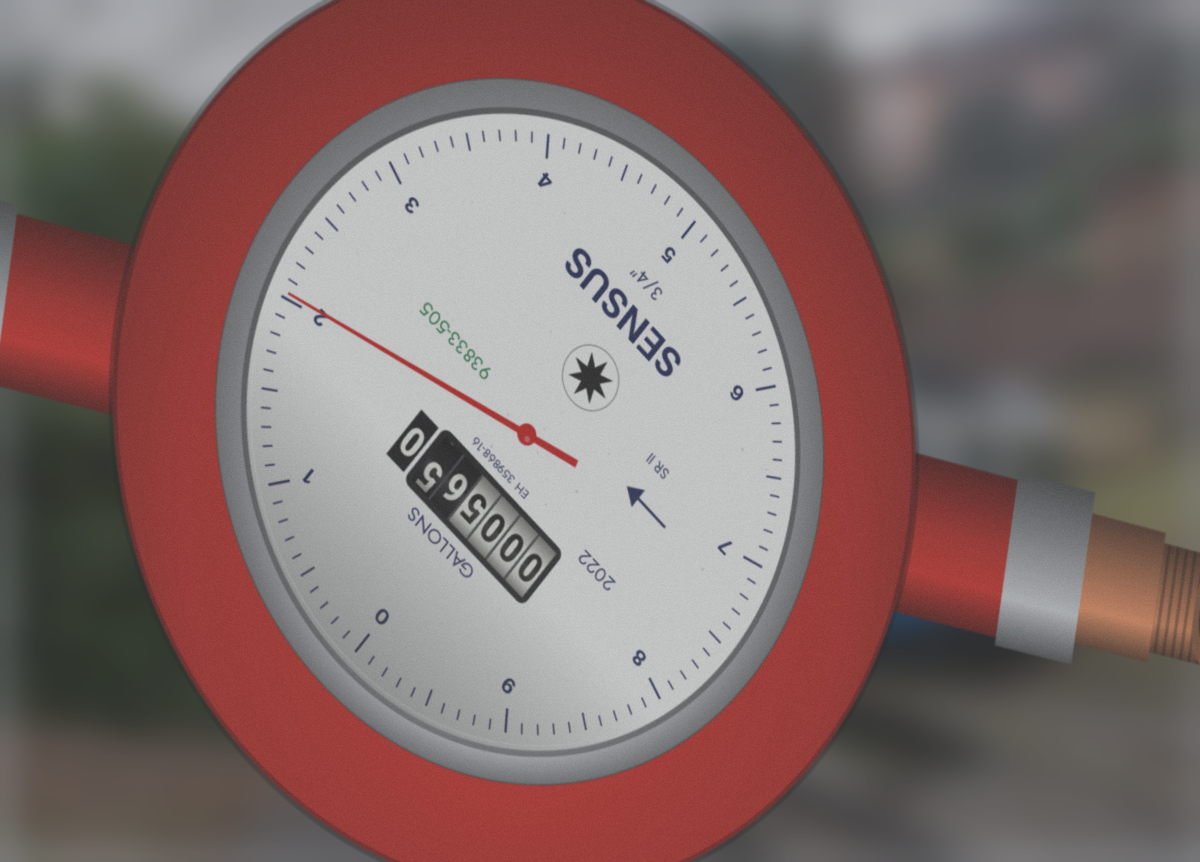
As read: **5652.0** gal
